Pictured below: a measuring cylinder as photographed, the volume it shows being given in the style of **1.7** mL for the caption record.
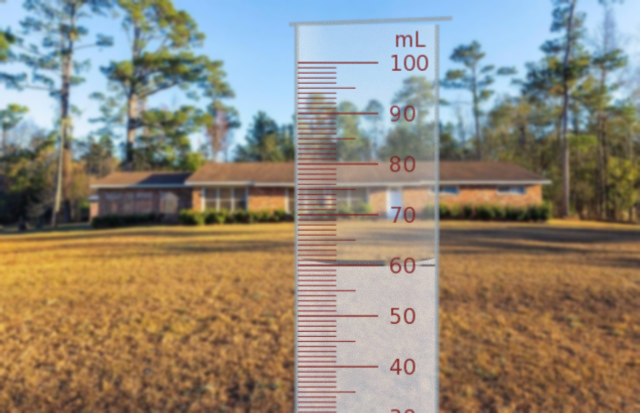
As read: **60** mL
